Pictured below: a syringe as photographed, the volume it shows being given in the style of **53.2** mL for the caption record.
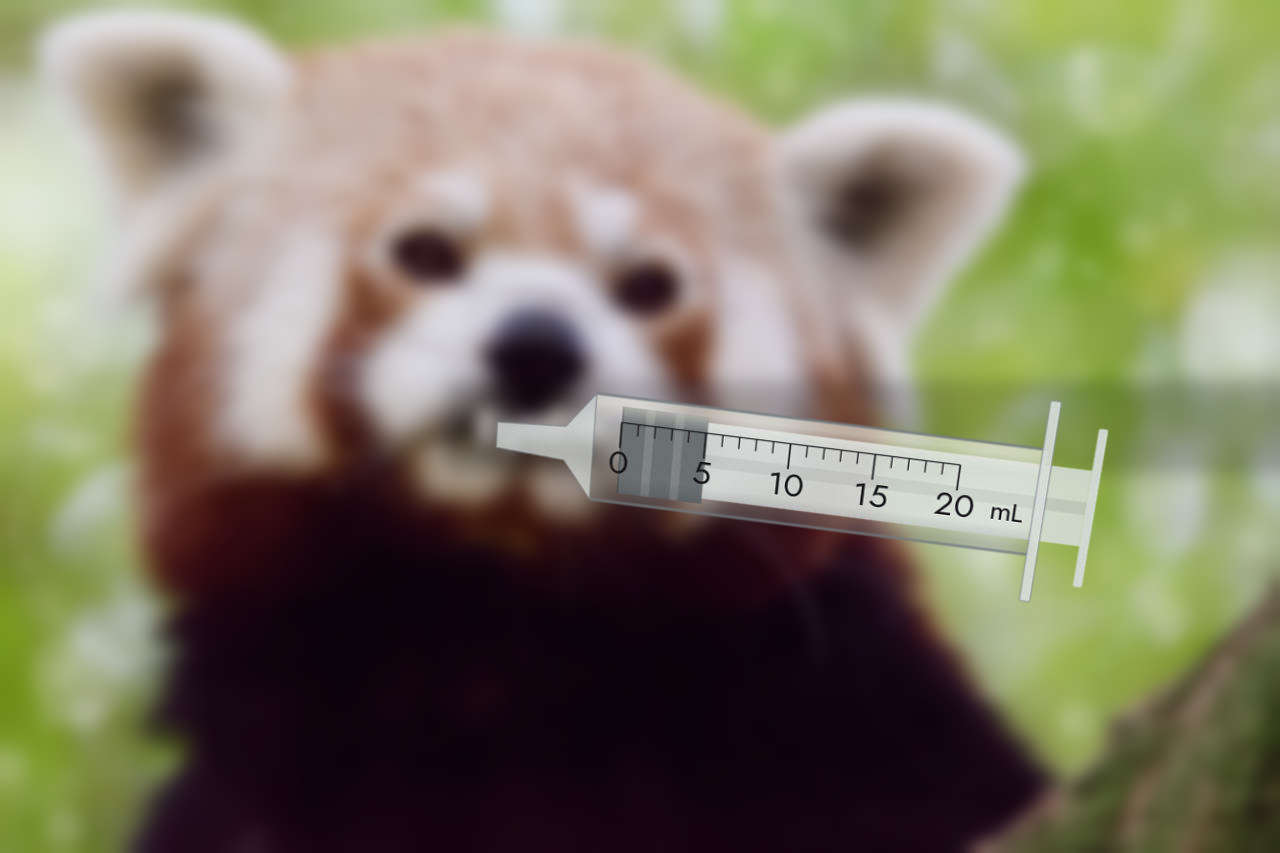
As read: **0** mL
